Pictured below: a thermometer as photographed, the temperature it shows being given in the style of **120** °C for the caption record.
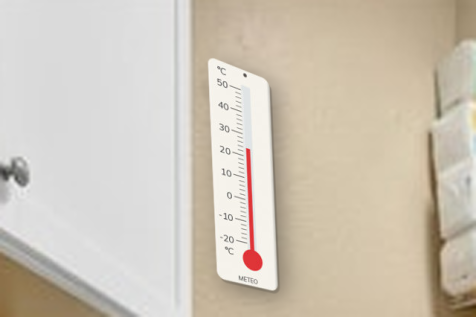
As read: **24** °C
